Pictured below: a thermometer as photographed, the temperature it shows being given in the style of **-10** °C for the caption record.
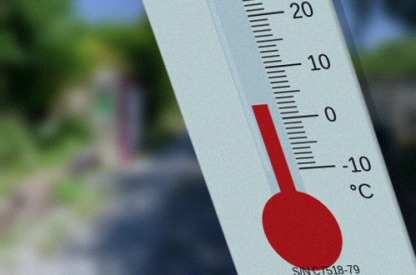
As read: **3** °C
